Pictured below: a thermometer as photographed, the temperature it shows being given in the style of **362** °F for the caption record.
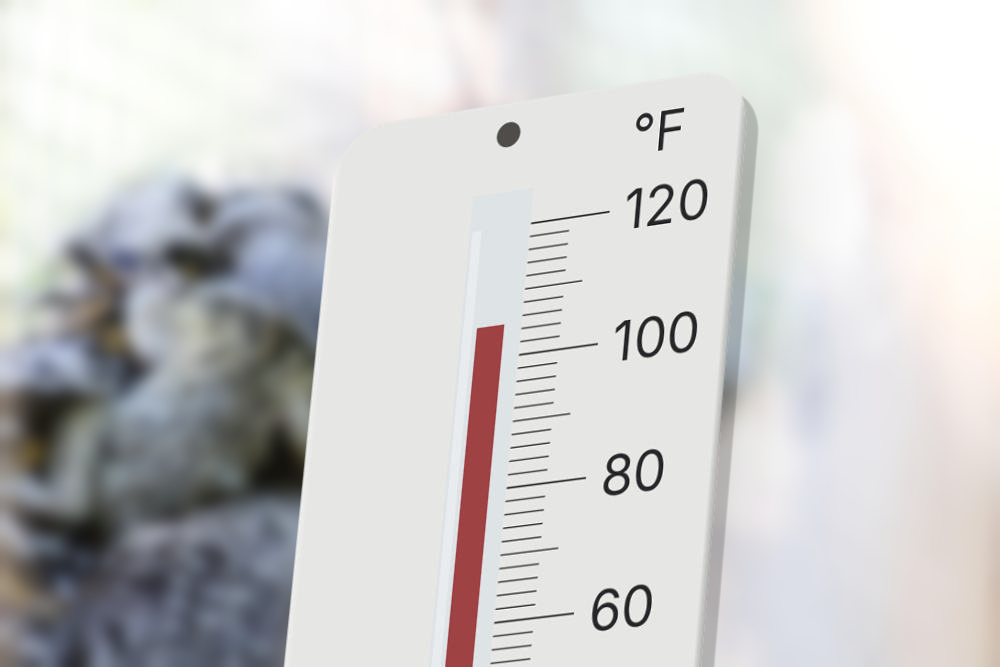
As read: **105** °F
